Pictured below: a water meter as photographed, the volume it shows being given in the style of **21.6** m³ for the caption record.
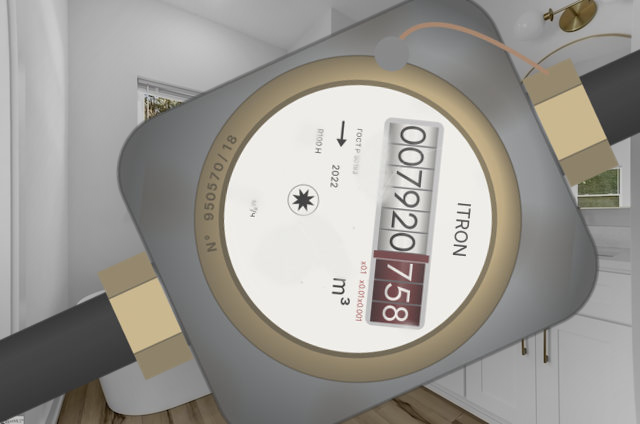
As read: **7920.758** m³
